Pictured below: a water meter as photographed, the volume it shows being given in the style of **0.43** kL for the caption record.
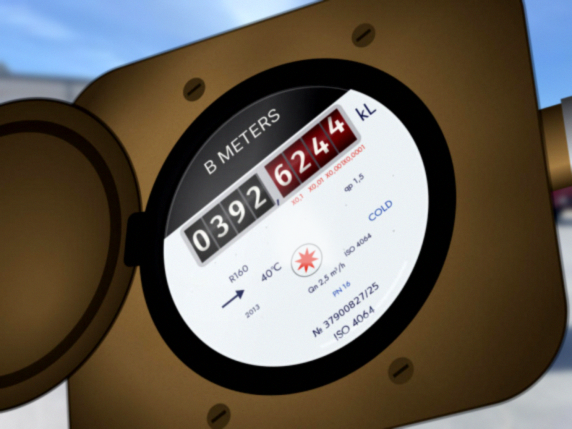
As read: **392.6244** kL
